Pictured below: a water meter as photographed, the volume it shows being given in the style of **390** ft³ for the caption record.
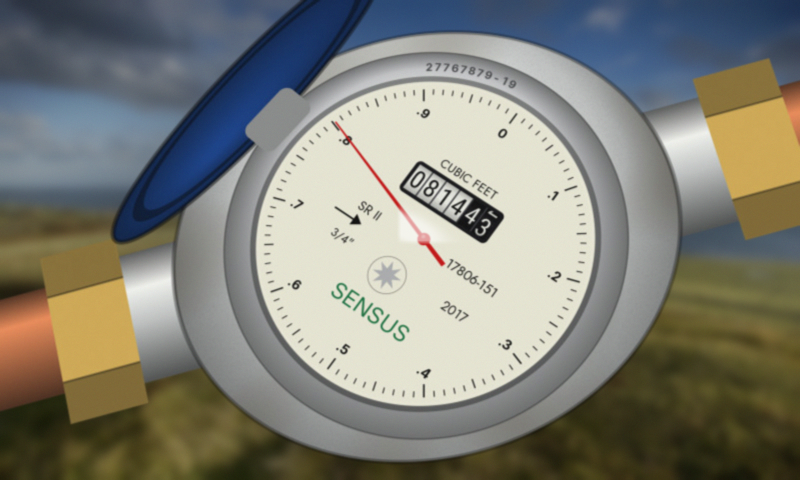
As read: **81442.80** ft³
